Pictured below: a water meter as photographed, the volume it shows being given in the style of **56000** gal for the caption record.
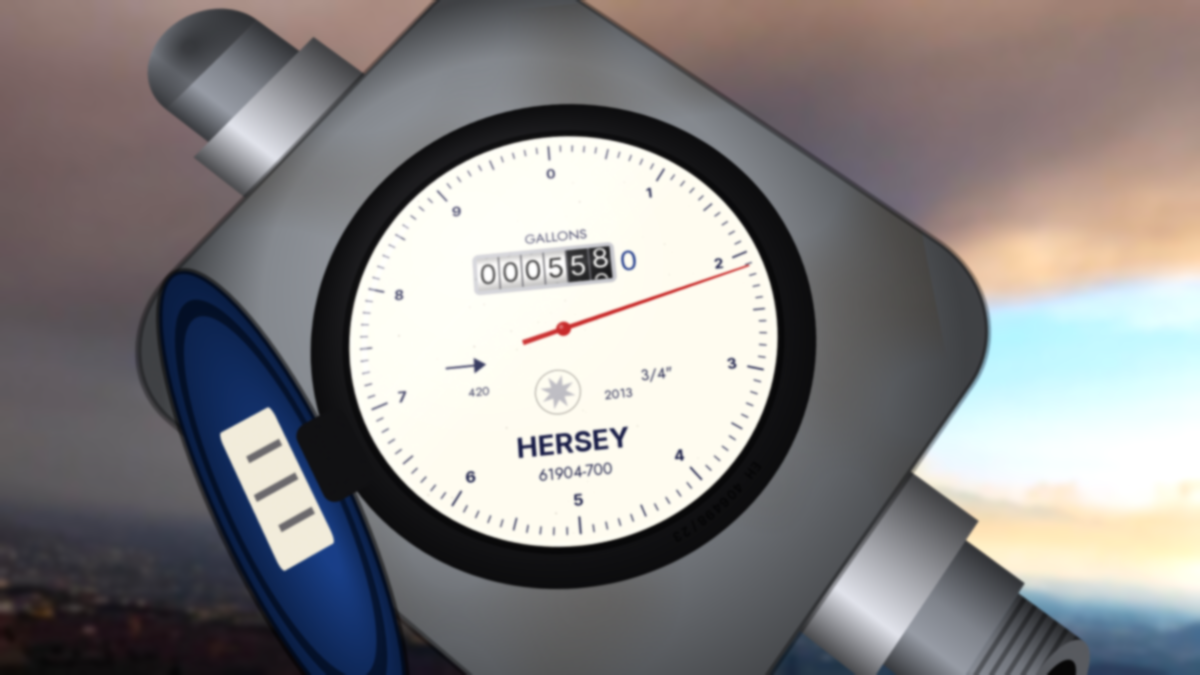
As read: **5582.1** gal
